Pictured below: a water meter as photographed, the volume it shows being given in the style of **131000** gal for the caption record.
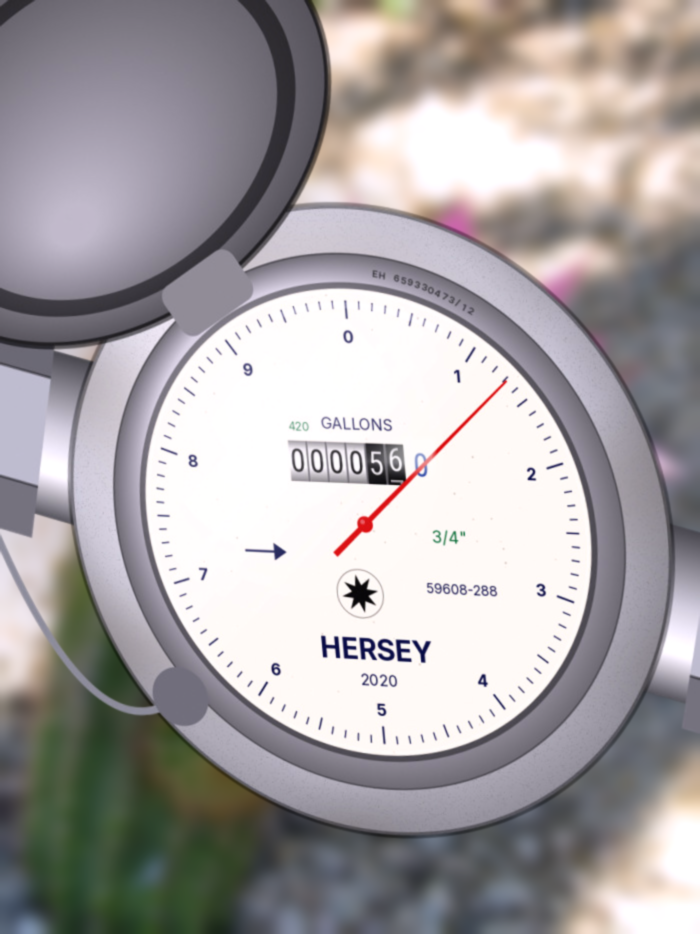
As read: **561.3** gal
